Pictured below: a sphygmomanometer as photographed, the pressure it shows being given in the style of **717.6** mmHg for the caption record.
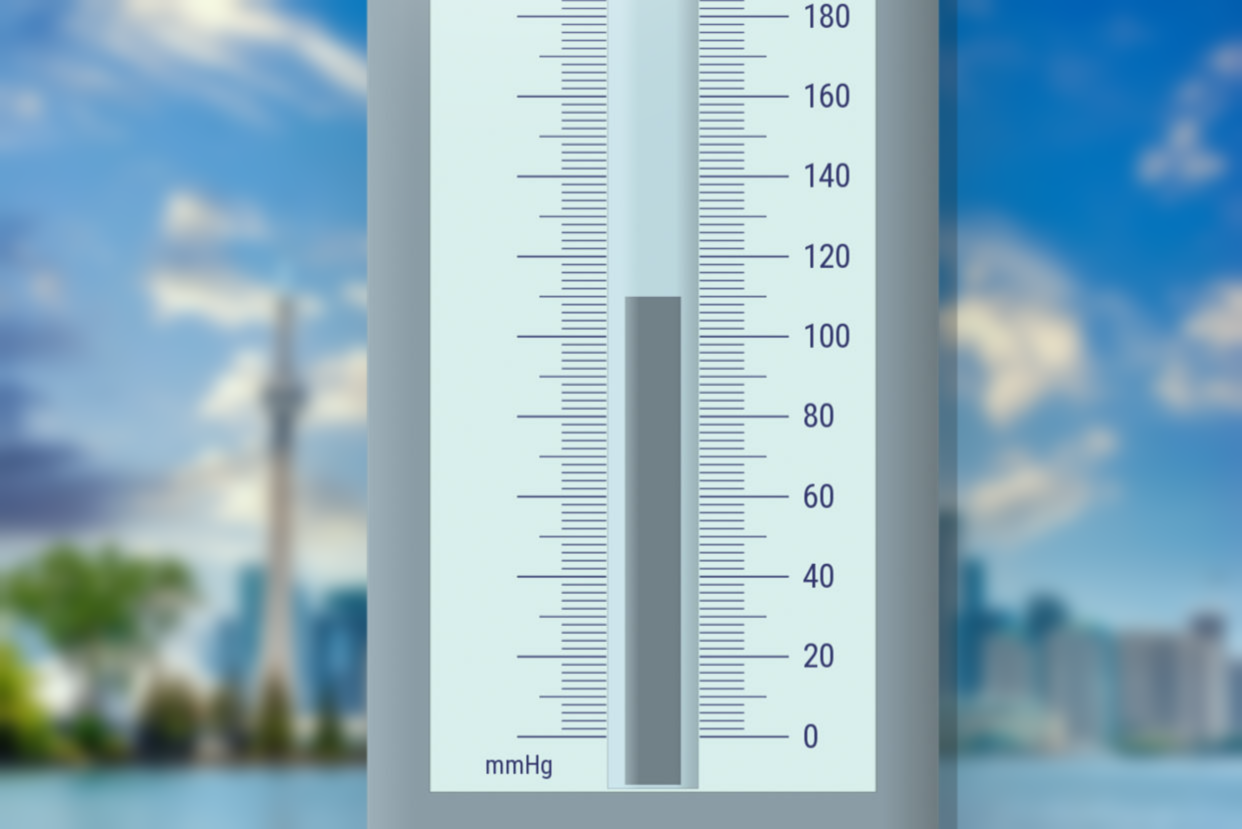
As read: **110** mmHg
